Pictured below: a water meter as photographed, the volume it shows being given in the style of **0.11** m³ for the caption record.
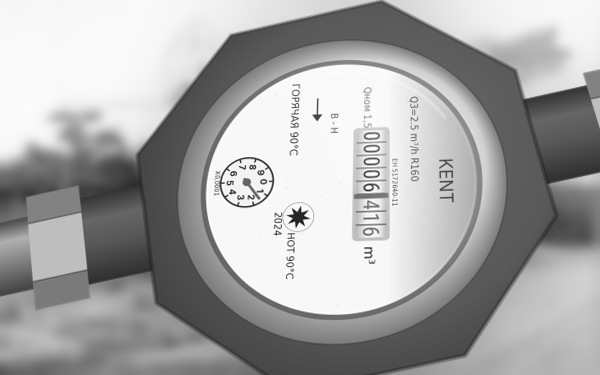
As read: **6.4161** m³
